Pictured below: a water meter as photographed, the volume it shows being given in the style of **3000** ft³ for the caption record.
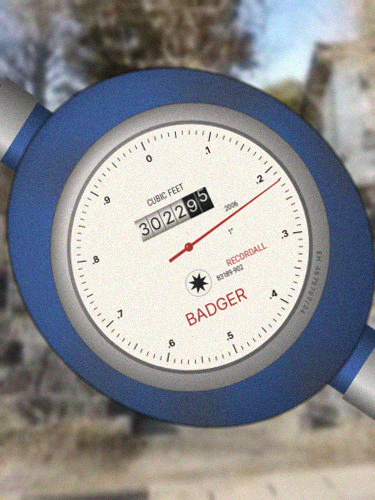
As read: **302295.22** ft³
